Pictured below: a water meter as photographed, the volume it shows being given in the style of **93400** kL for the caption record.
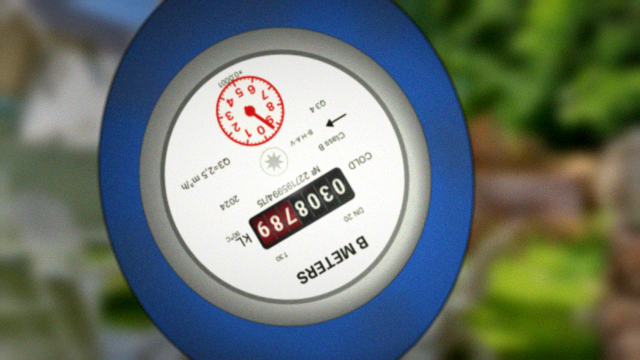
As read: **308.7889** kL
